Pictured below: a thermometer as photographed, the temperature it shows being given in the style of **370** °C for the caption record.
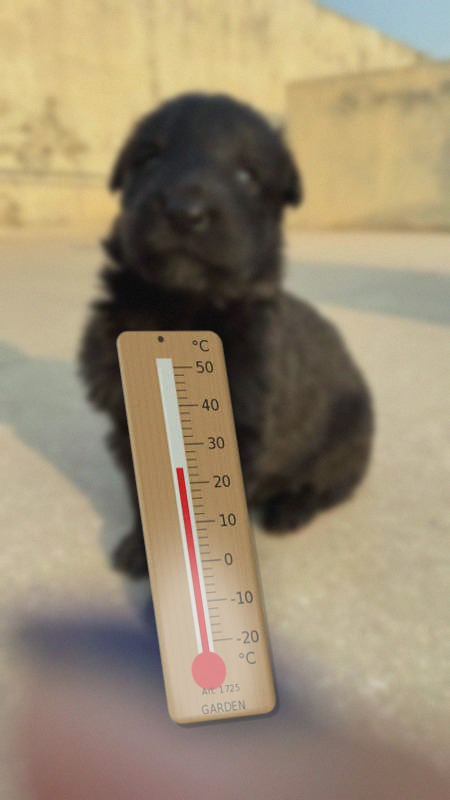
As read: **24** °C
